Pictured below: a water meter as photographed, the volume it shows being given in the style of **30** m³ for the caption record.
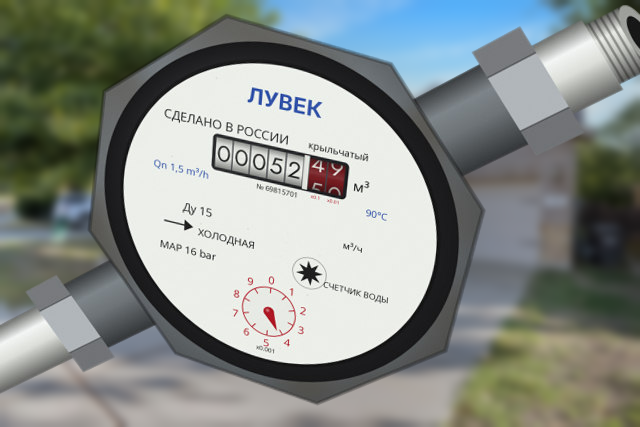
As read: **52.494** m³
